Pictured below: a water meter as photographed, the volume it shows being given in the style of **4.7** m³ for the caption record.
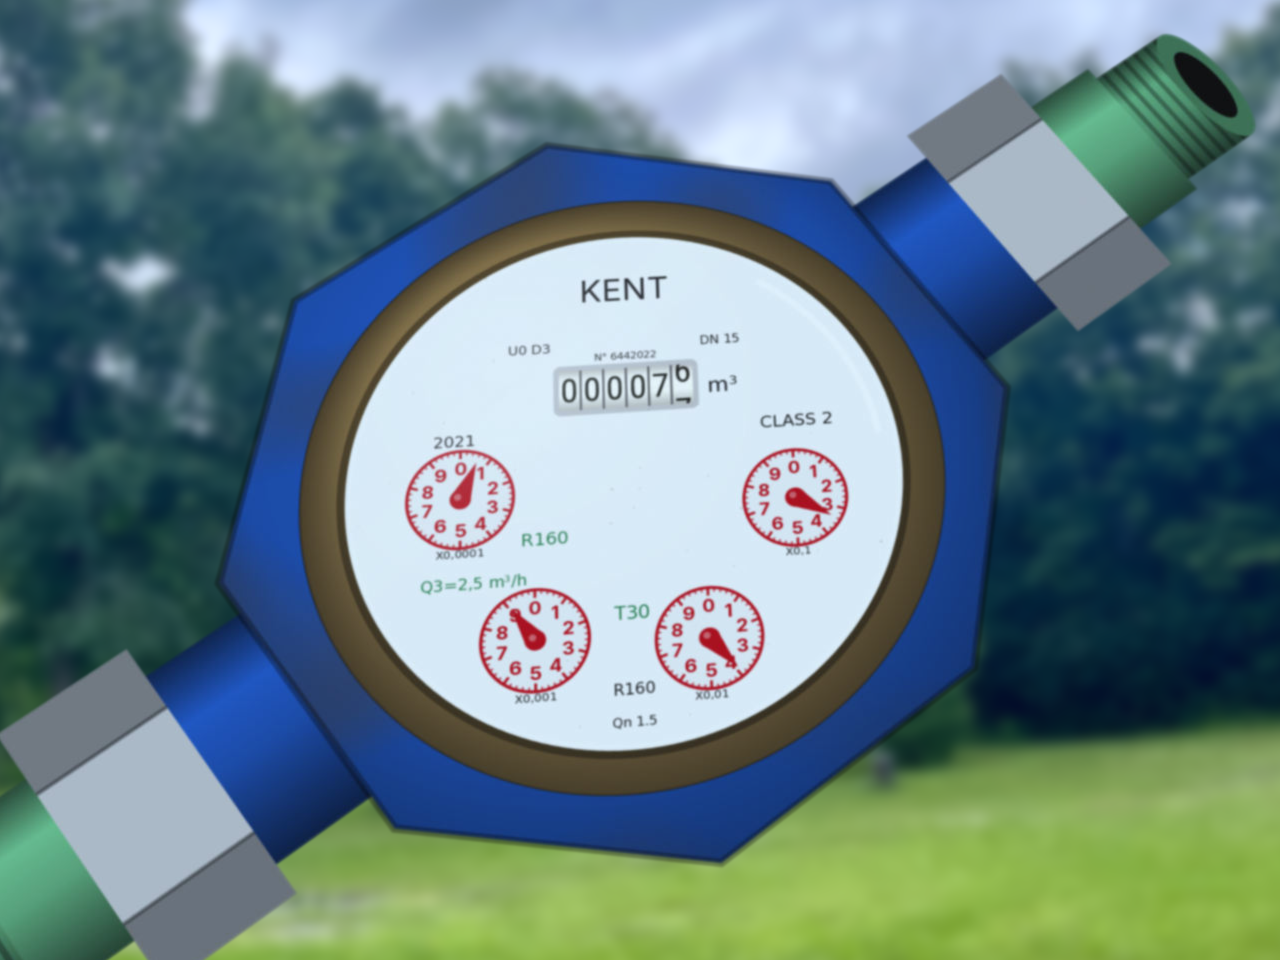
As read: **76.3390** m³
